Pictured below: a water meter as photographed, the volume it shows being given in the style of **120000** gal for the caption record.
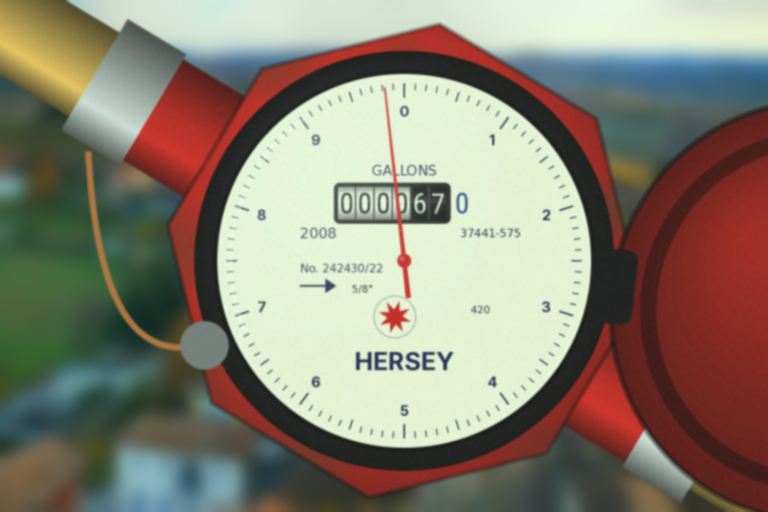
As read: **669.8** gal
